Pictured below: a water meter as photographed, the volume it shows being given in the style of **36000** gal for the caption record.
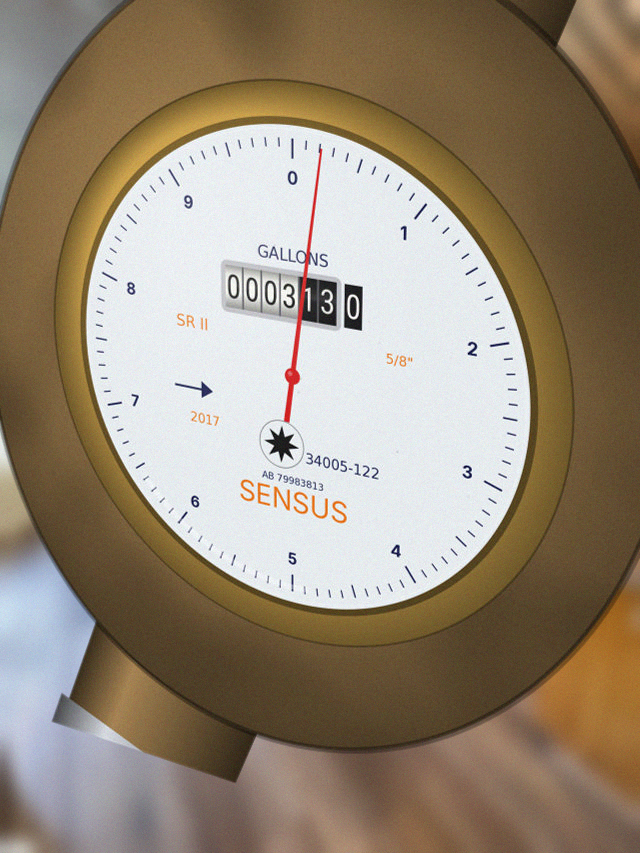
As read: **3130.2** gal
